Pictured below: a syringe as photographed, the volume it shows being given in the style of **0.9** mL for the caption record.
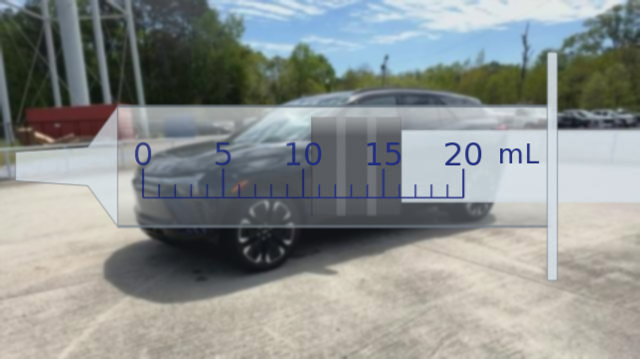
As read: **10.5** mL
